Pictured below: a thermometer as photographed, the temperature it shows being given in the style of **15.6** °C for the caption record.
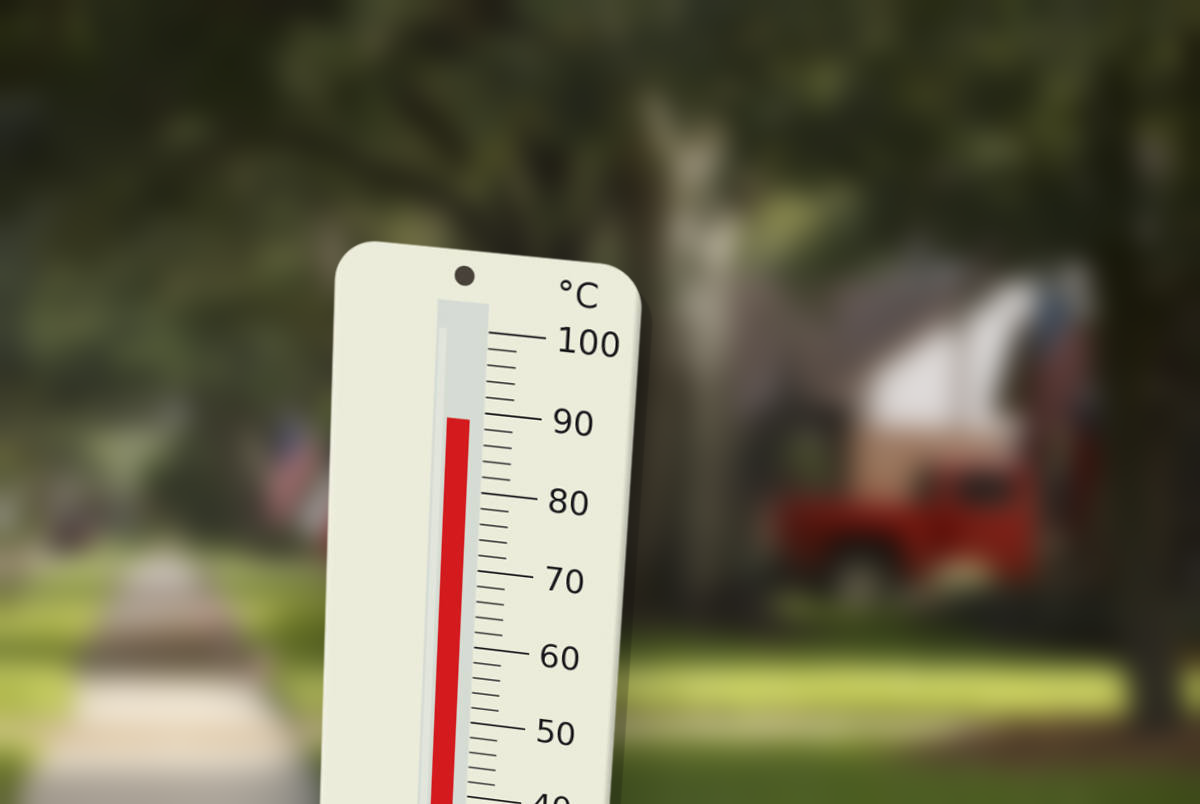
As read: **89** °C
